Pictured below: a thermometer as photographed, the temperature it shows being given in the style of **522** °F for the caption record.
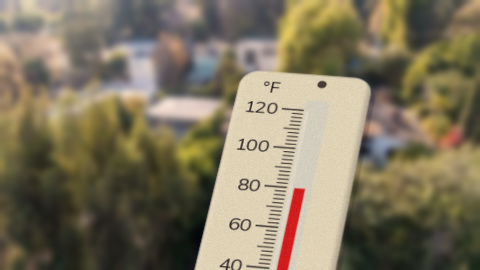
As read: **80** °F
